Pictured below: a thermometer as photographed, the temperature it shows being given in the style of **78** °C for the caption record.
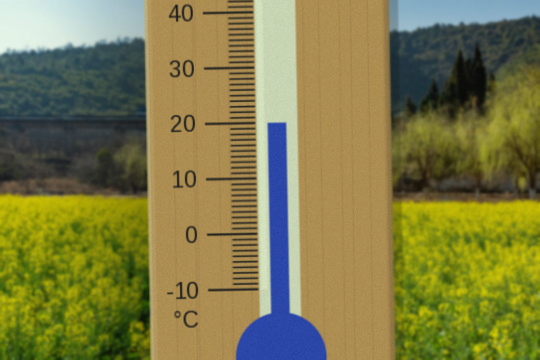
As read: **20** °C
